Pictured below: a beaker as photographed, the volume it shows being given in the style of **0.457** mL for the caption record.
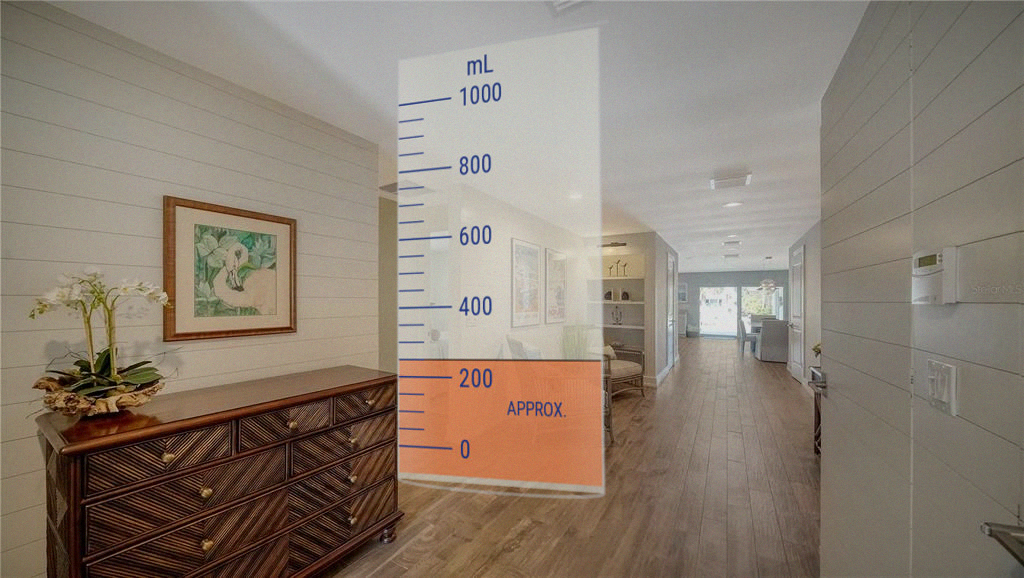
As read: **250** mL
